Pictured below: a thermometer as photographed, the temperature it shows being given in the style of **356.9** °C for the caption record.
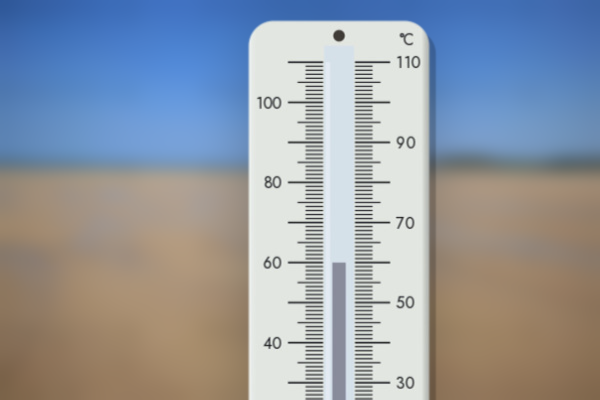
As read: **60** °C
